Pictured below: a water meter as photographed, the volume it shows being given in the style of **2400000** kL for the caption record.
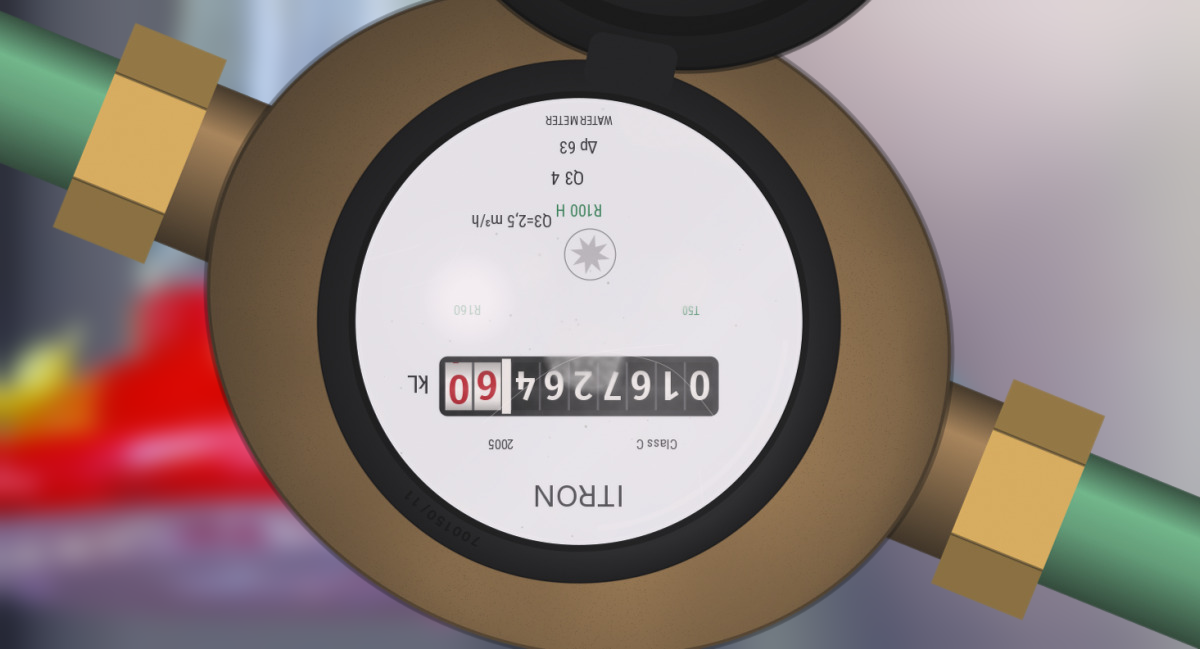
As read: **167264.60** kL
